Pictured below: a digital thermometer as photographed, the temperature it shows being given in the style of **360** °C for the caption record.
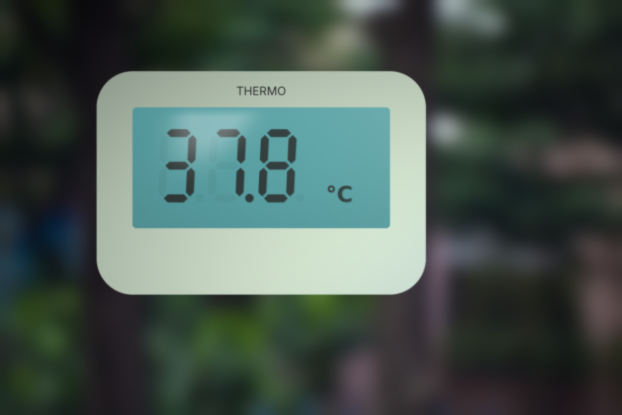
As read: **37.8** °C
